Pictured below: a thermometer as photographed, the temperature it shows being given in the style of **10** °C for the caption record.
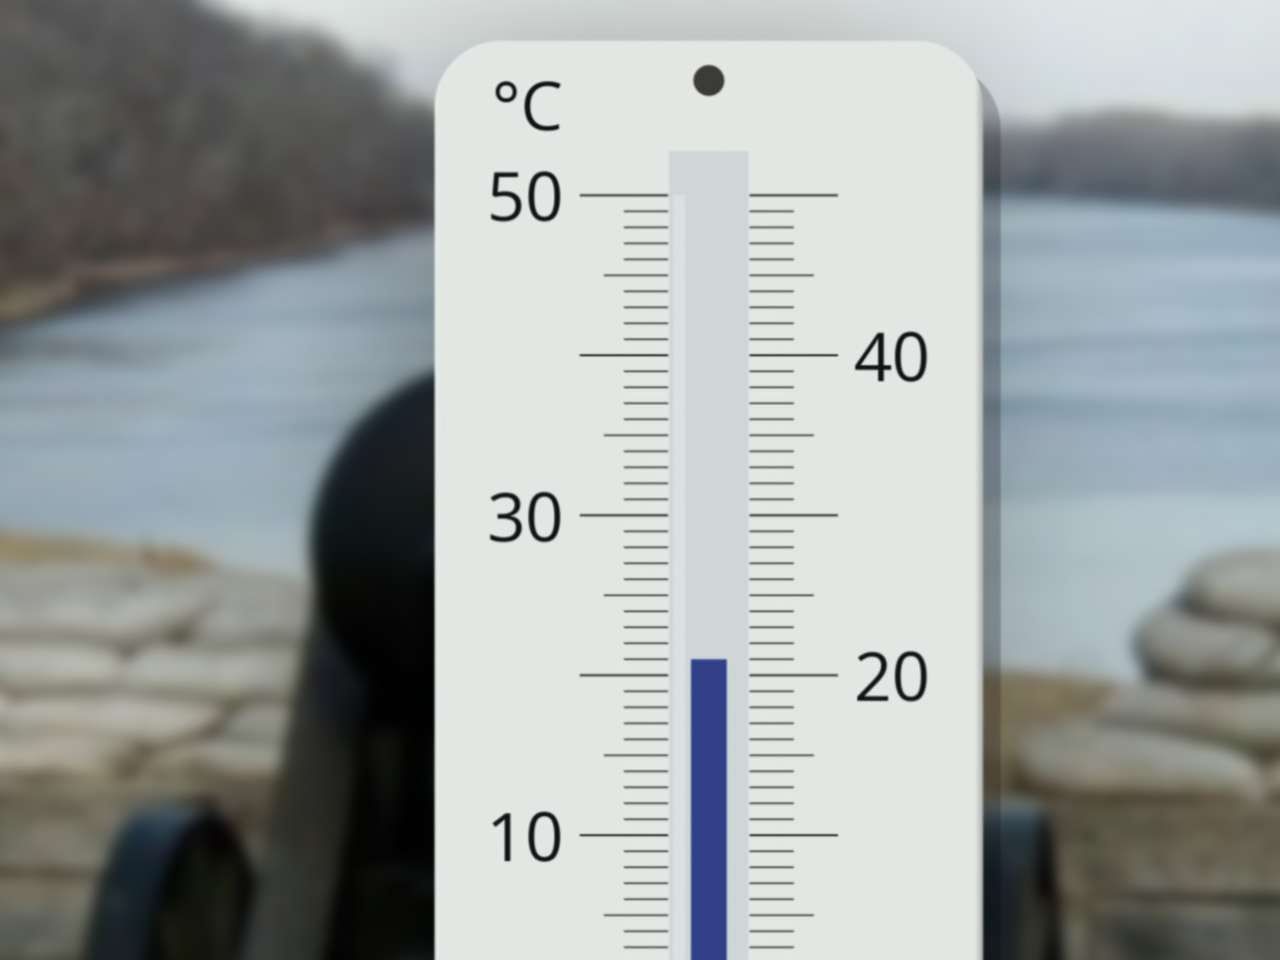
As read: **21** °C
